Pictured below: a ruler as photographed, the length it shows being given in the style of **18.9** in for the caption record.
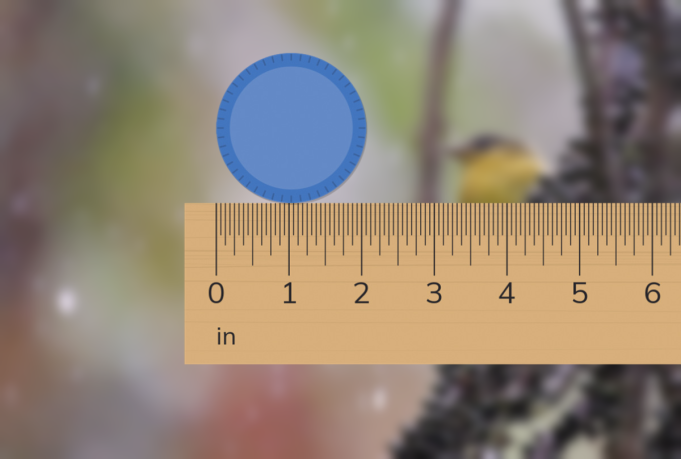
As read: **2.0625** in
